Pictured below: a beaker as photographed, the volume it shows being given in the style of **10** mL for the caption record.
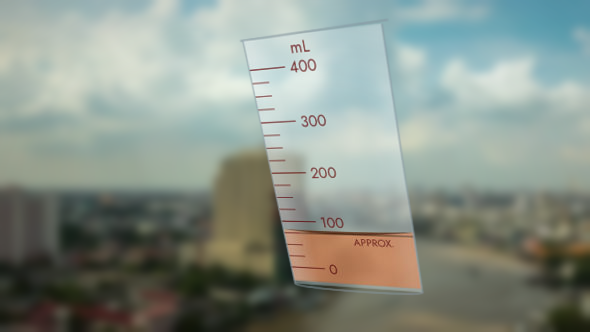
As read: **75** mL
